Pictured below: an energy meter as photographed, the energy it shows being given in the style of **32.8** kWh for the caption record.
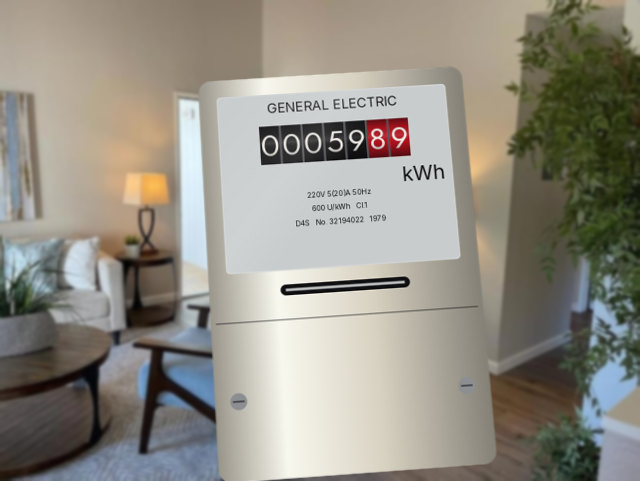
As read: **59.89** kWh
